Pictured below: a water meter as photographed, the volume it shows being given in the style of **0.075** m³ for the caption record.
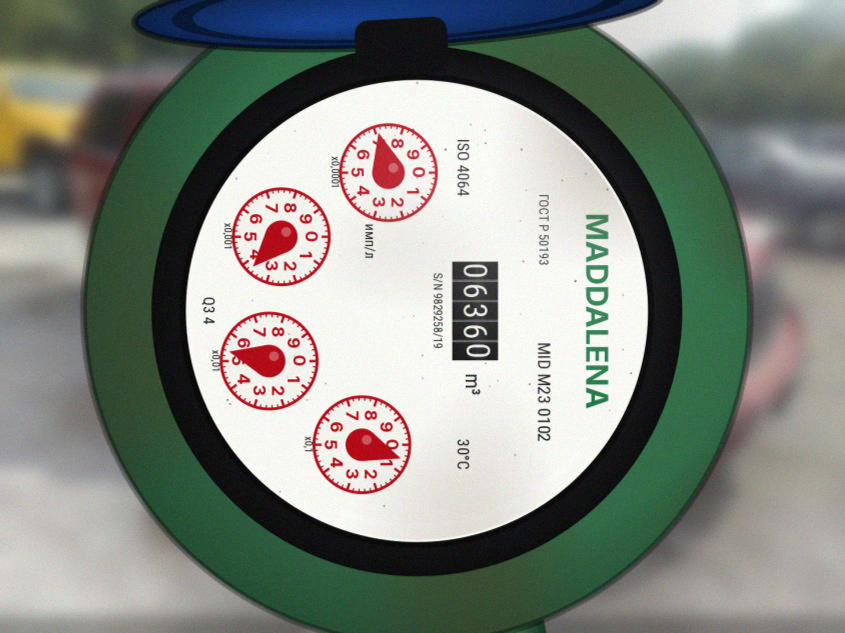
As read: **6360.0537** m³
